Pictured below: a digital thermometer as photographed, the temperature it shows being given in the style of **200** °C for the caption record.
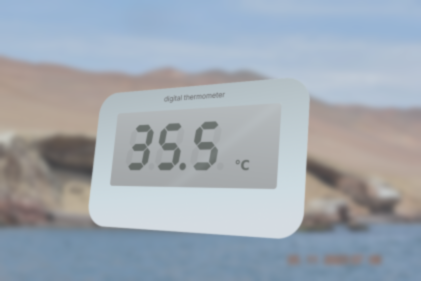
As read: **35.5** °C
